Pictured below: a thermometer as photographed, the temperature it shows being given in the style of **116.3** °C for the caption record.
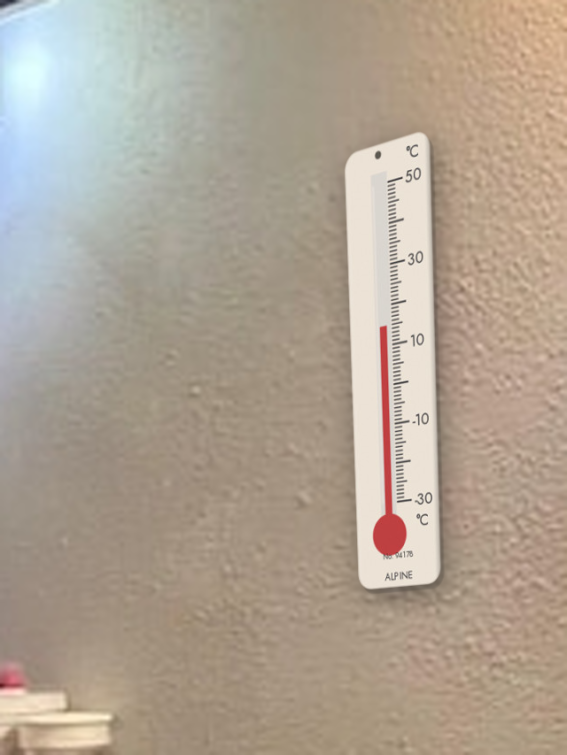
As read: **15** °C
